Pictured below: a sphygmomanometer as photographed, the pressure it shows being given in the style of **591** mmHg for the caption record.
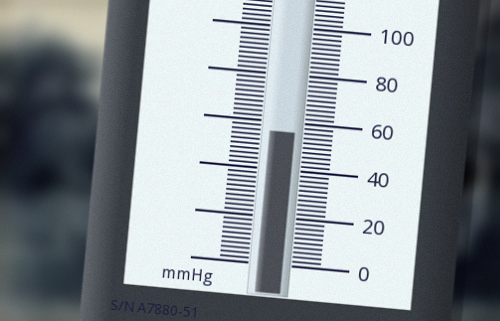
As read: **56** mmHg
